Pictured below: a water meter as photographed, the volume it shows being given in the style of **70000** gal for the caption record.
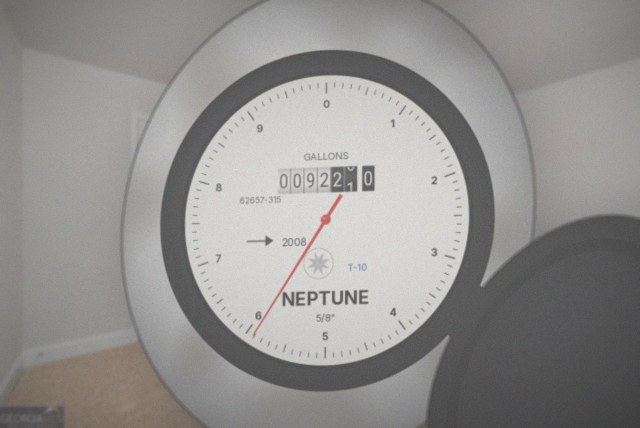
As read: **92205.9** gal
